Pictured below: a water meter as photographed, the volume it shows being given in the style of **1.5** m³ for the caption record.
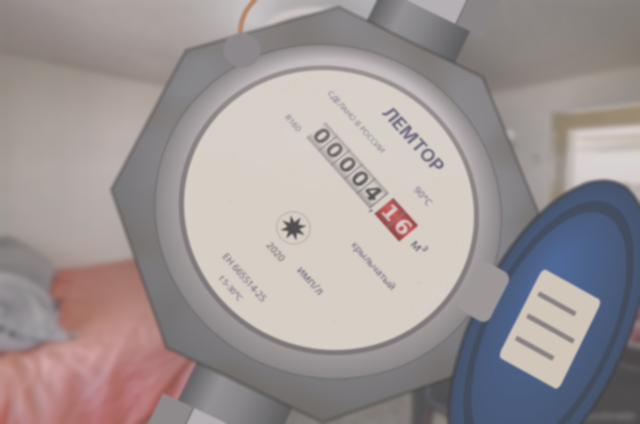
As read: **4.16** m³
